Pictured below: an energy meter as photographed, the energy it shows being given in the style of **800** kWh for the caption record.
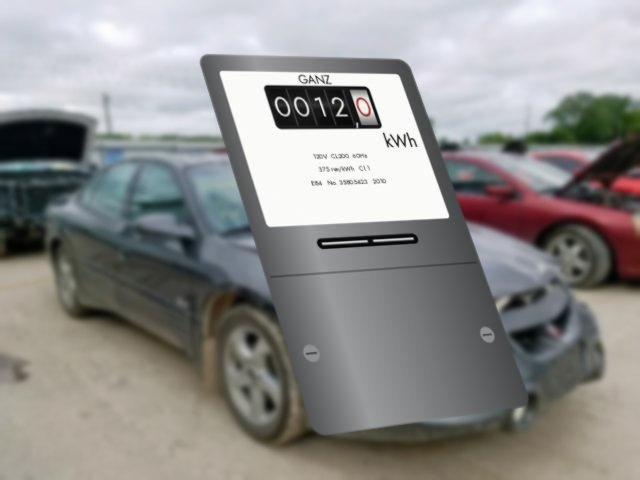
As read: **12.0** kWh
